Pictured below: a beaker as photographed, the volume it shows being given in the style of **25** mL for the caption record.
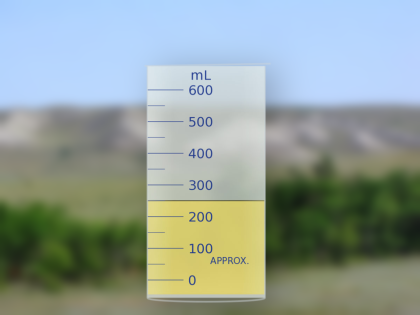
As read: **250** mL
